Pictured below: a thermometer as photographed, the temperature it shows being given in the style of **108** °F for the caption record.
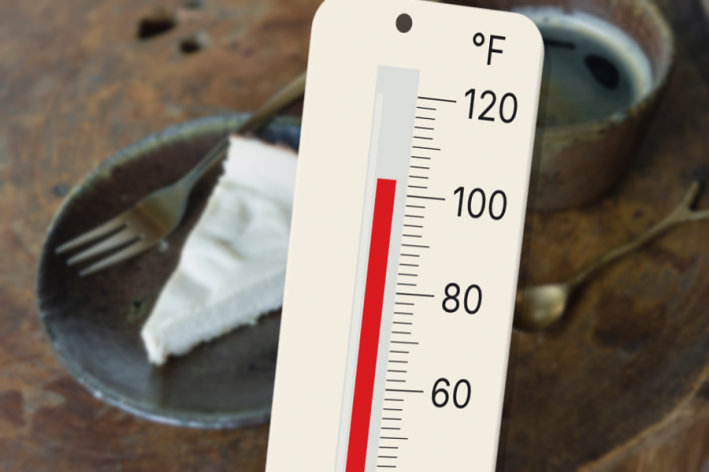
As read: **103** °F
